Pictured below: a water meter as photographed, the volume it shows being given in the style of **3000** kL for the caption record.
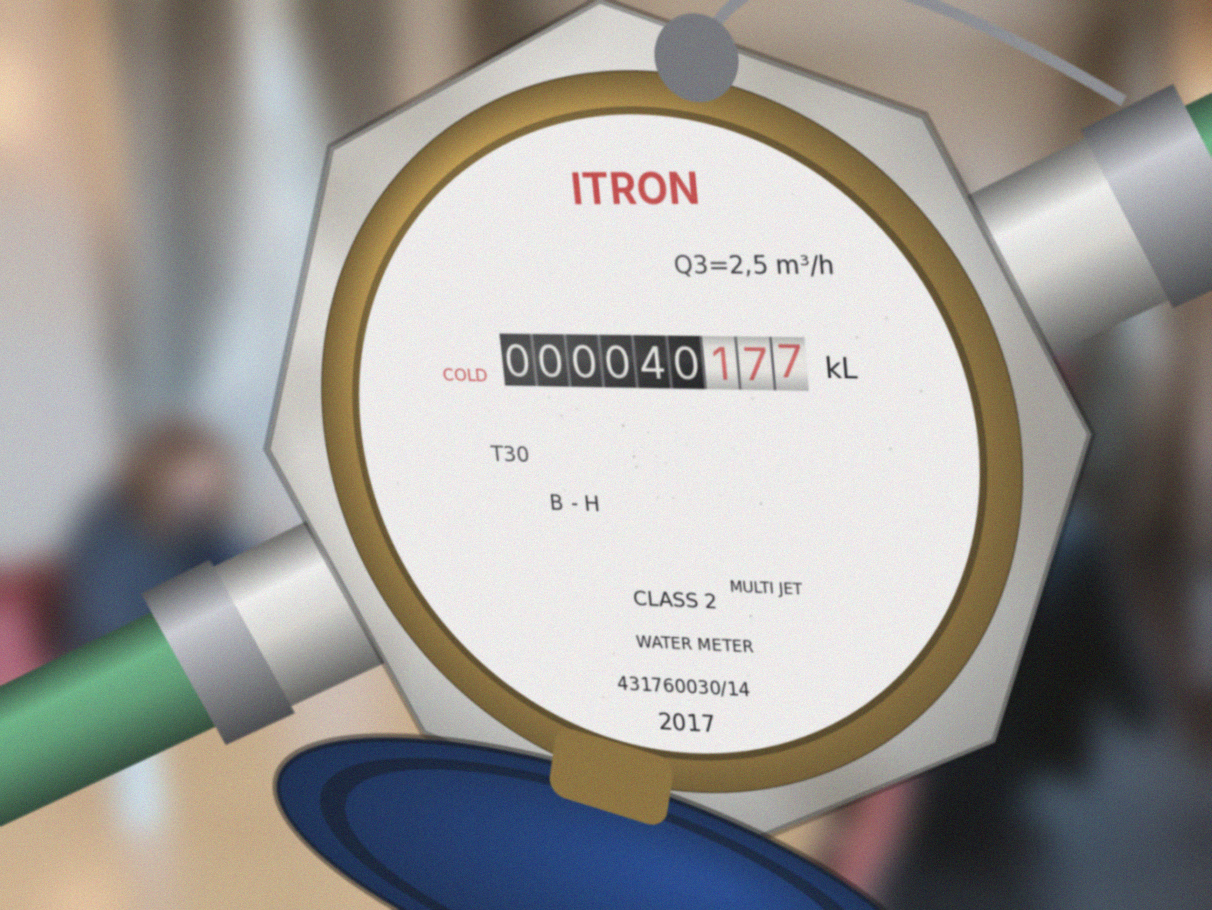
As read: **40.177** kL
